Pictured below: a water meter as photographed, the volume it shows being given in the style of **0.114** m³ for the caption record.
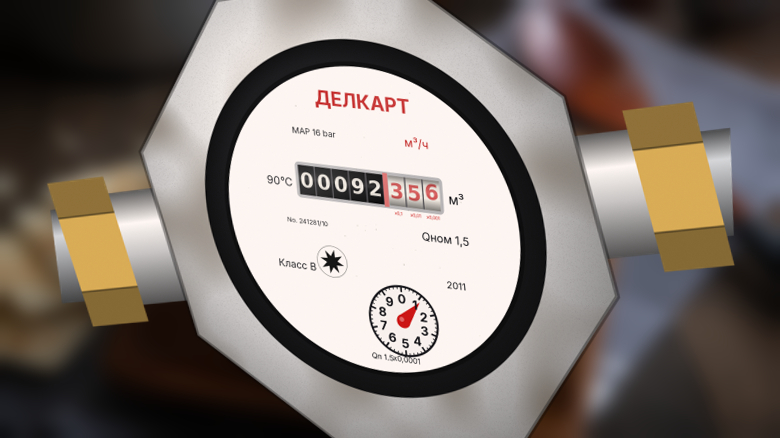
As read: **92.3561** m³
